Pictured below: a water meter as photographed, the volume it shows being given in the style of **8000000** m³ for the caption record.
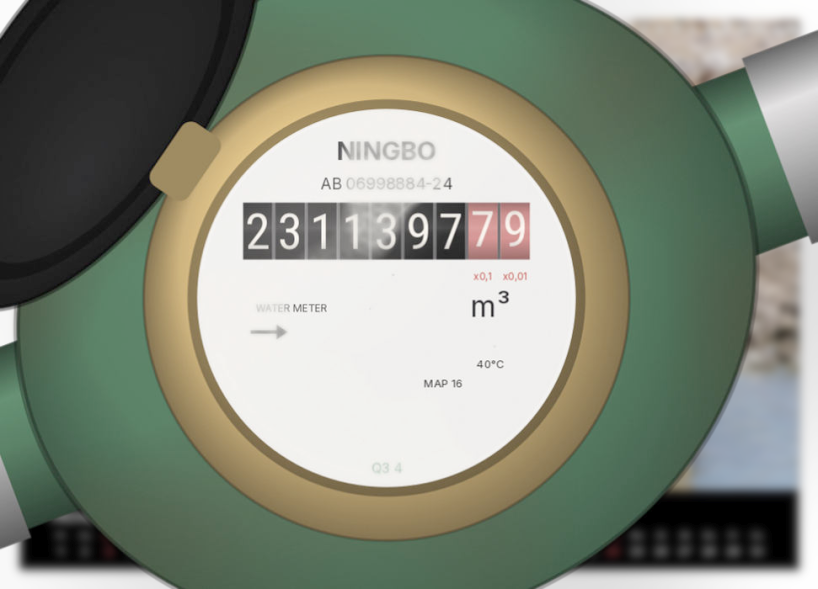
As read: **2311397.79** m³
